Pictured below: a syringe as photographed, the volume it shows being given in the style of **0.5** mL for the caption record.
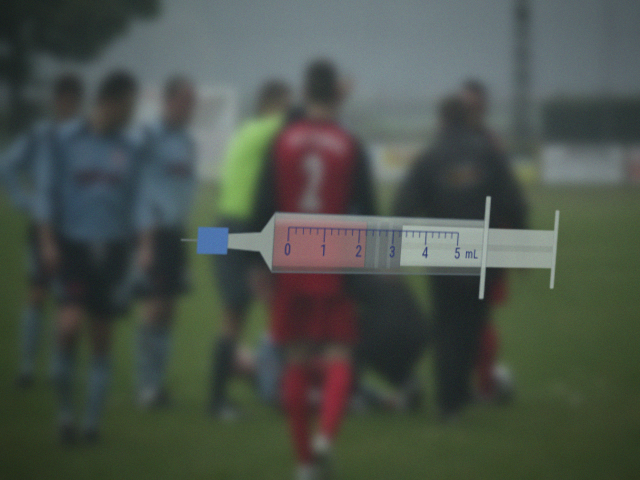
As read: **2.2** mL
